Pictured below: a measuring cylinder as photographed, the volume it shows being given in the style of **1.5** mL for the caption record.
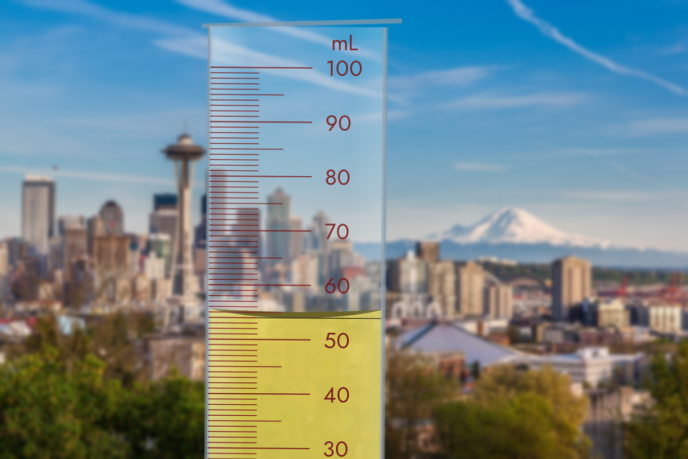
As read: **54** mL
